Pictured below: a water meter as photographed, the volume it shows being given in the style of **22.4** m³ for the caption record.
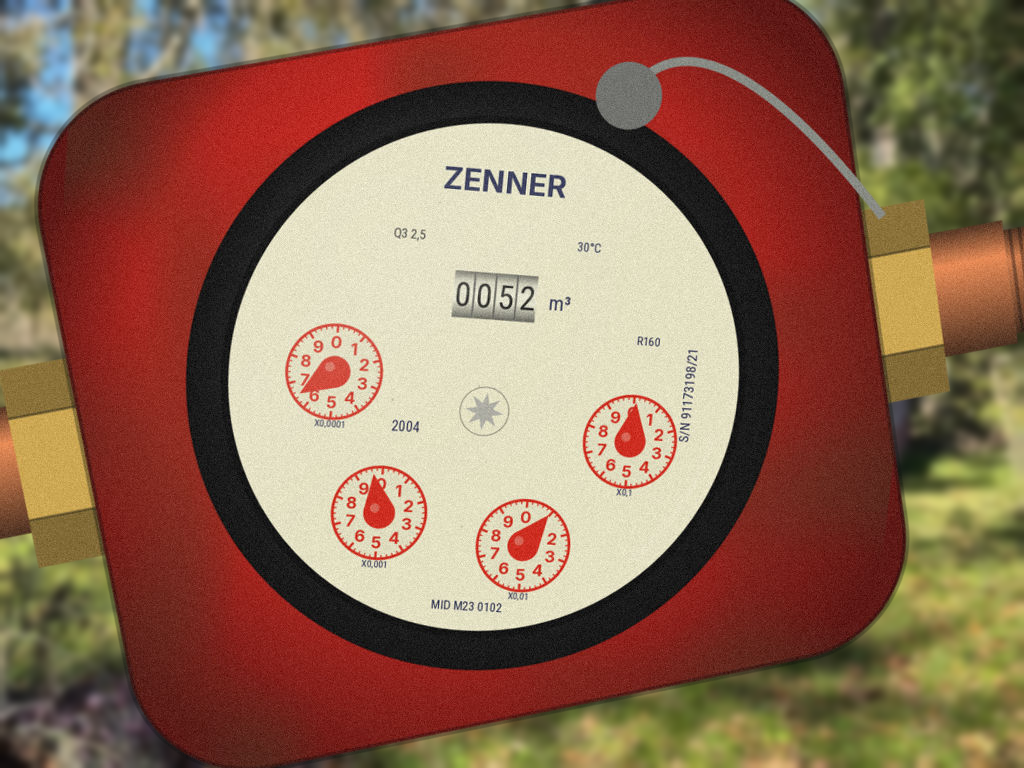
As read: **52.0096** m³
